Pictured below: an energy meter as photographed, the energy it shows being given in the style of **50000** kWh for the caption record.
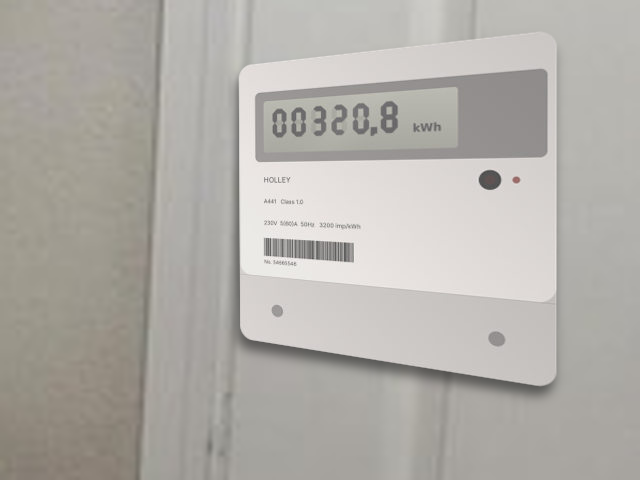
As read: **320.8** kWh
